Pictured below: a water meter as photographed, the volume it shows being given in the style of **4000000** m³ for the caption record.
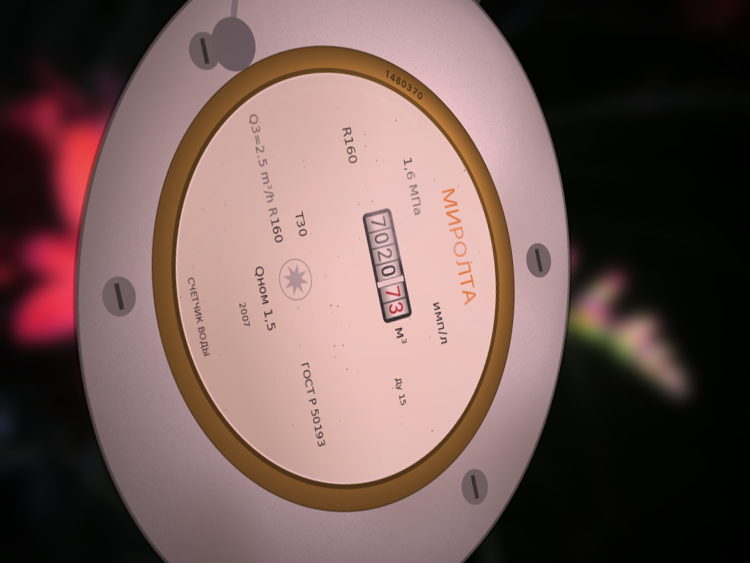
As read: **7020.73** m³
